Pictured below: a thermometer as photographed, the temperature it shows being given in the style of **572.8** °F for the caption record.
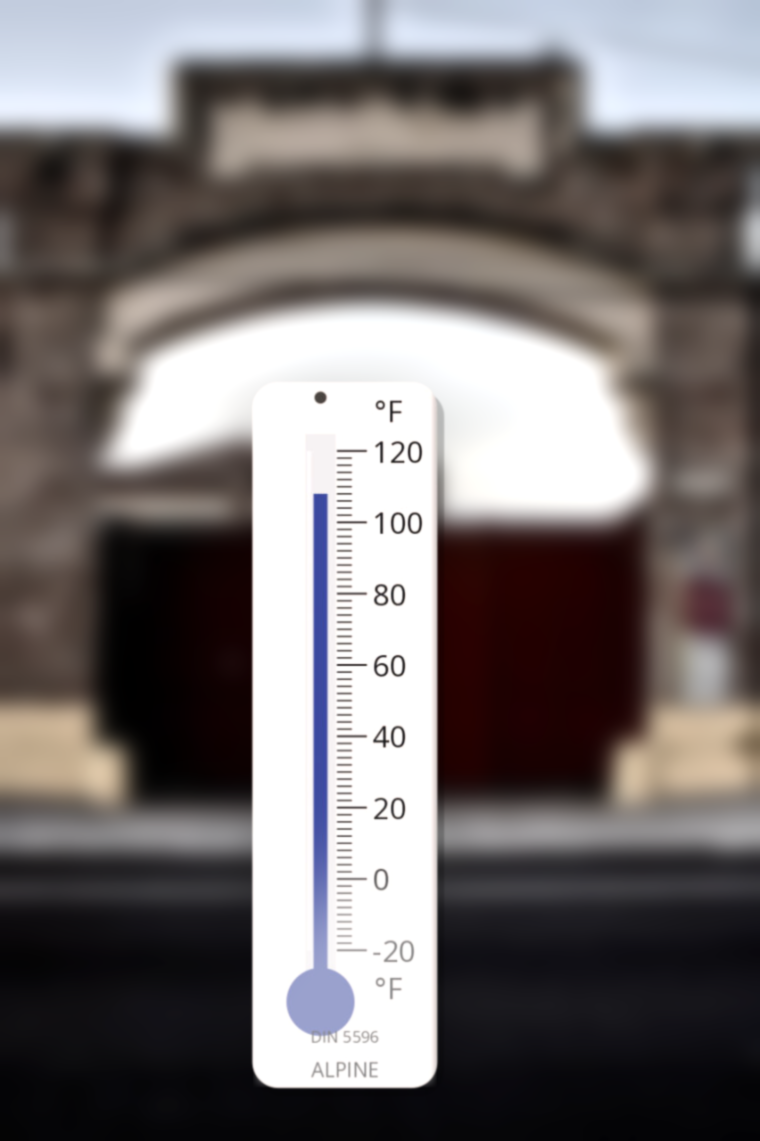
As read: **108** °F
